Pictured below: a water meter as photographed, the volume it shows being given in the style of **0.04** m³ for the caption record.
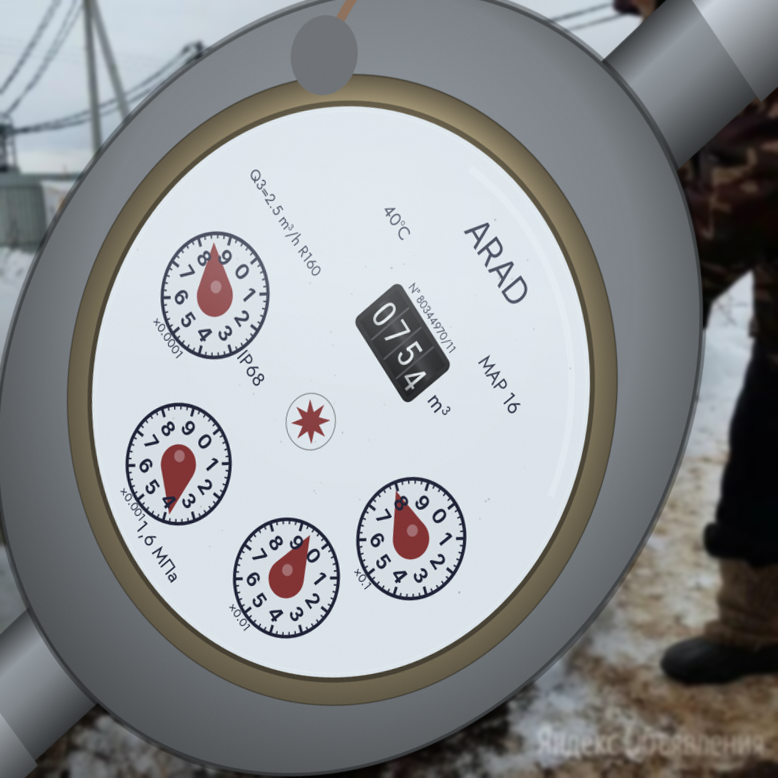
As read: **753.7938** m³
